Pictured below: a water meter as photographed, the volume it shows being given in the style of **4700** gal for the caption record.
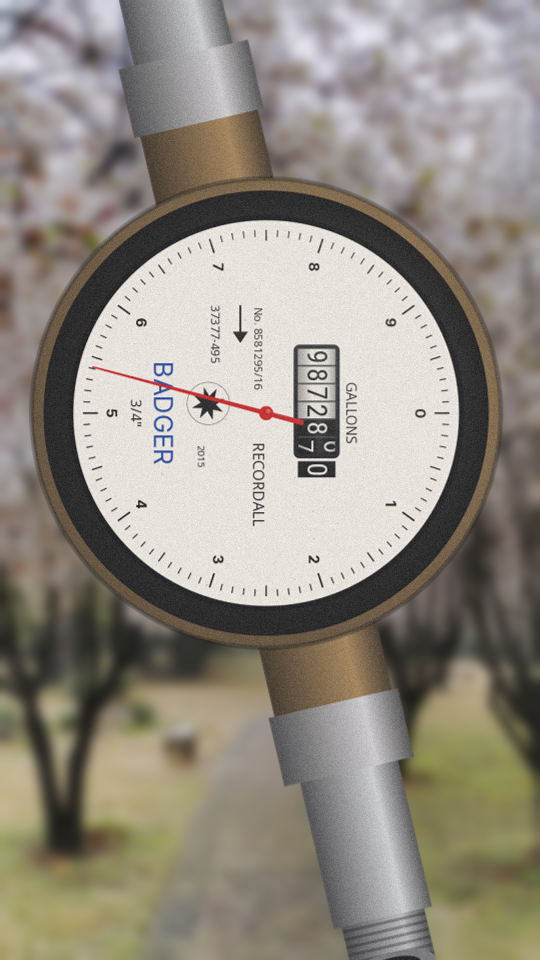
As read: **9872865.4** gal
